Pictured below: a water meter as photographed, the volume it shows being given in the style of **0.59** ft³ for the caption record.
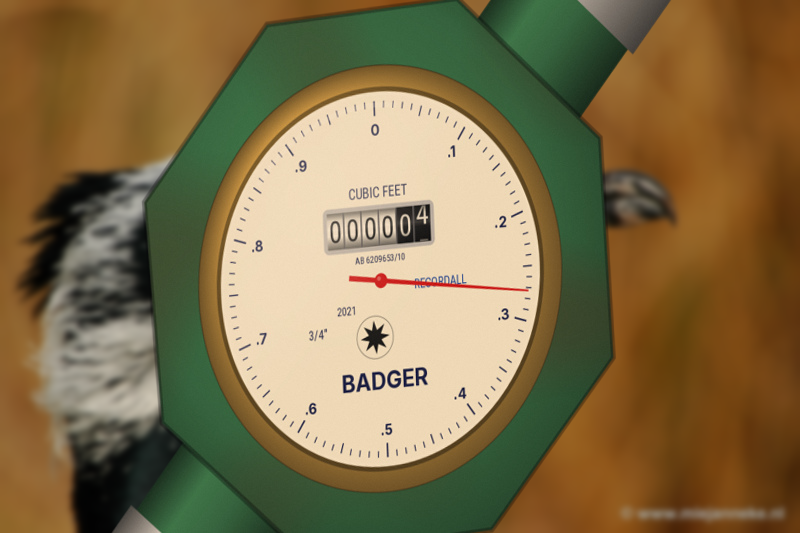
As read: **4.27** ft³
